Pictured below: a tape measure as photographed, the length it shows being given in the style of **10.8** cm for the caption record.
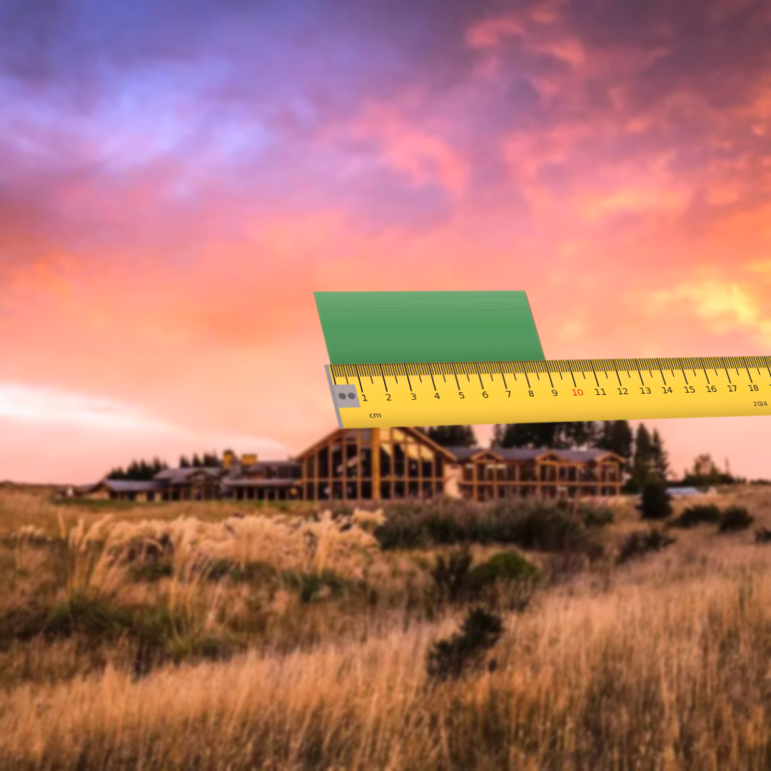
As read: **9** cm
